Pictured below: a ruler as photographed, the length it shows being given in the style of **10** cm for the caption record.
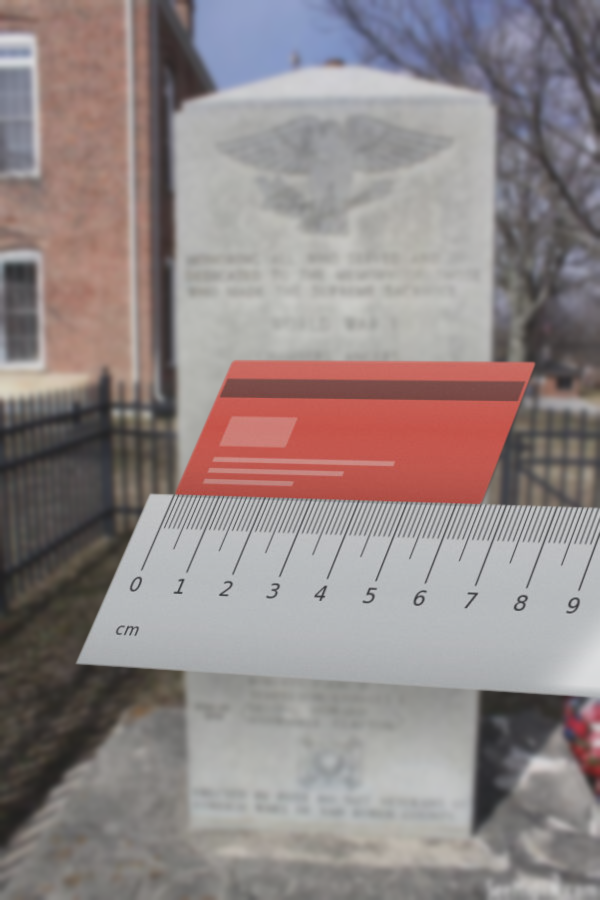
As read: **6.5** cm
